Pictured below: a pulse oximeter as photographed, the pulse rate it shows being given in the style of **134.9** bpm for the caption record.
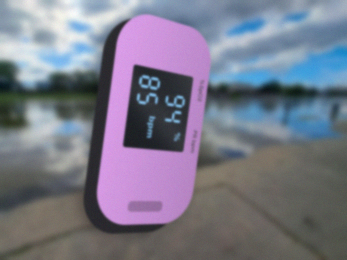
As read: **85** bpm
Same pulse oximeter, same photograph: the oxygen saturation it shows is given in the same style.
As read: **94** %
